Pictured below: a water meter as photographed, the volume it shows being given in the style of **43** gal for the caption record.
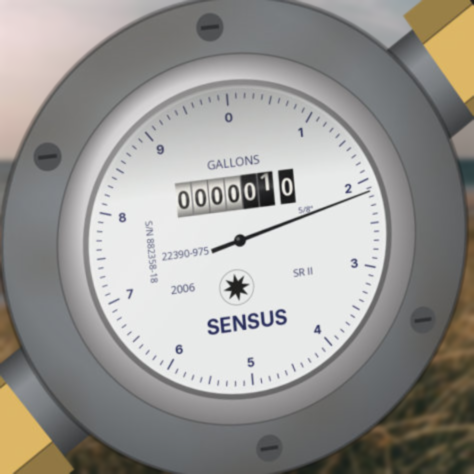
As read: **12.1** gal
